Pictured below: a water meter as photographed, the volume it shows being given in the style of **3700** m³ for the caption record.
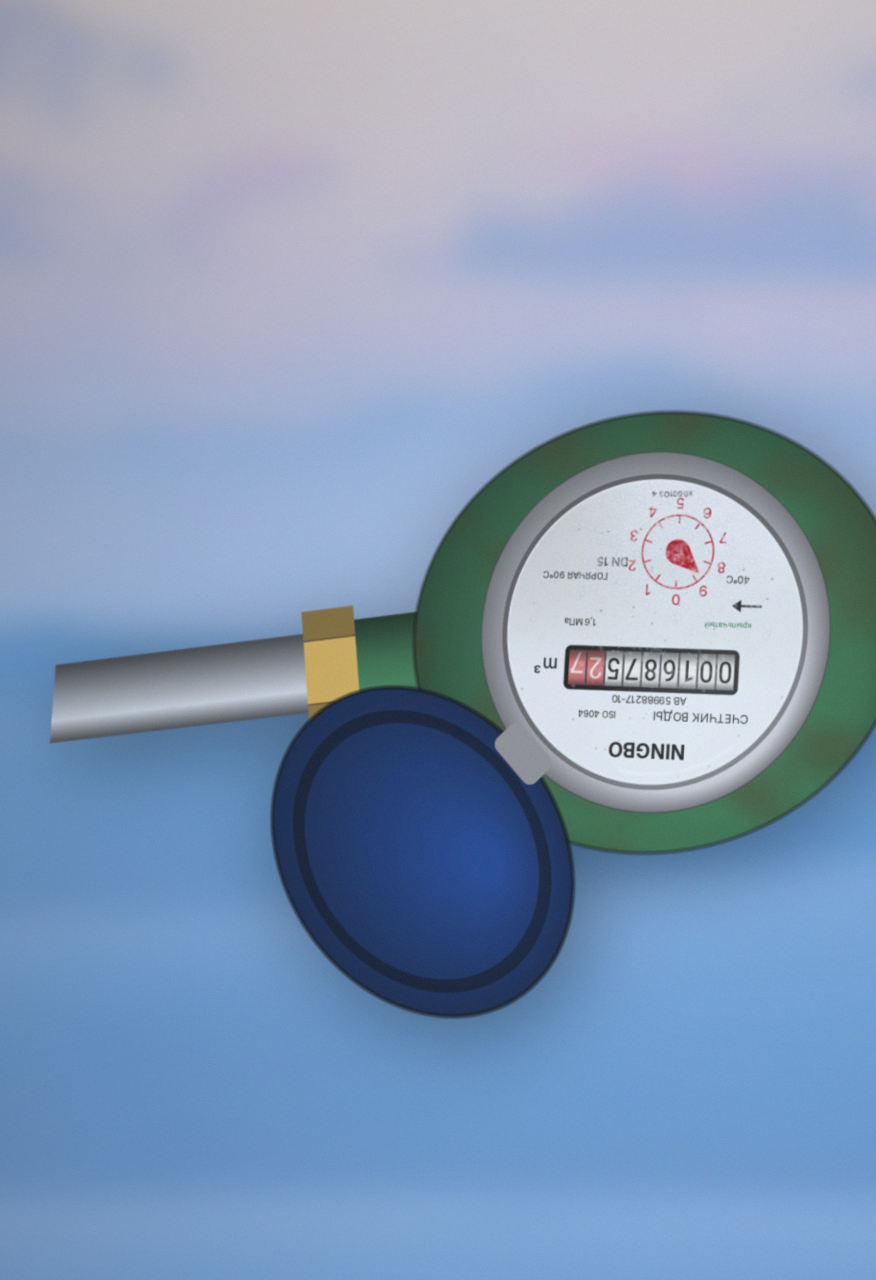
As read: **16875.268** m³
